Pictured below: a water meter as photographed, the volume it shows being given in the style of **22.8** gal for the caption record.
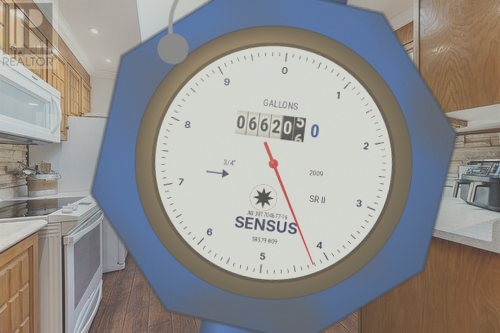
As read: **662054.2** gal
